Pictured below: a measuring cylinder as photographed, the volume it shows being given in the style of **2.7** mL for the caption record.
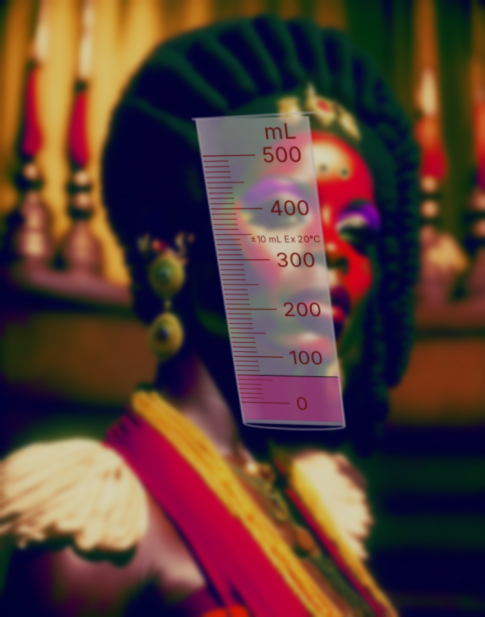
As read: **60** mL
